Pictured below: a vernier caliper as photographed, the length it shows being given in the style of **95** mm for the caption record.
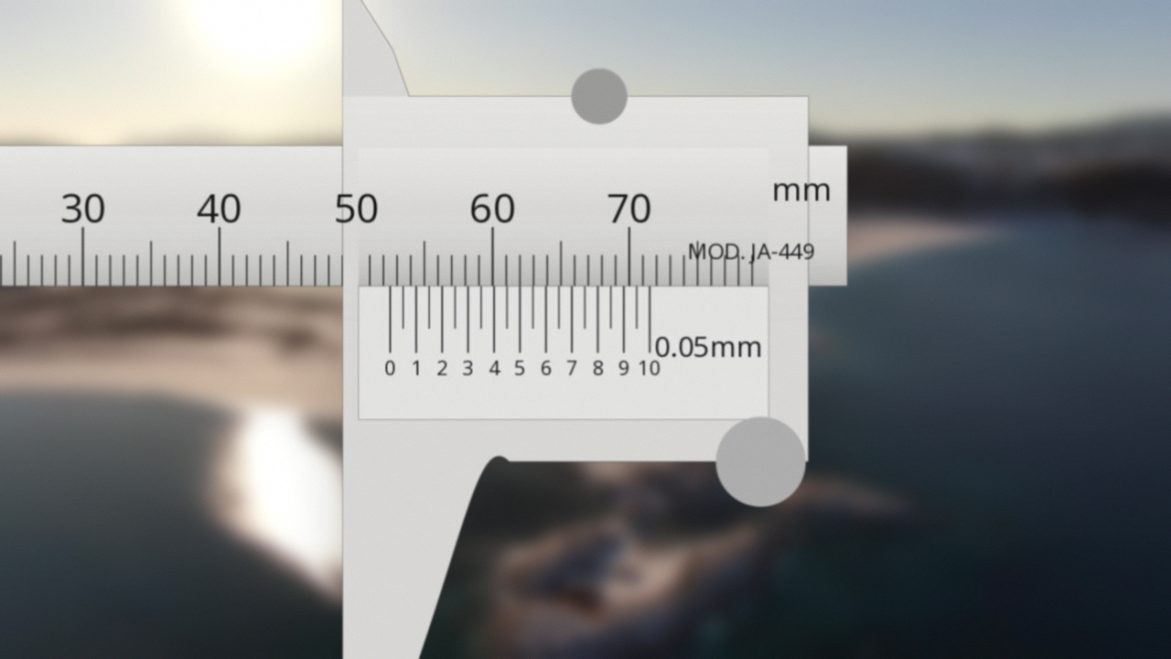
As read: **52.5** mm
